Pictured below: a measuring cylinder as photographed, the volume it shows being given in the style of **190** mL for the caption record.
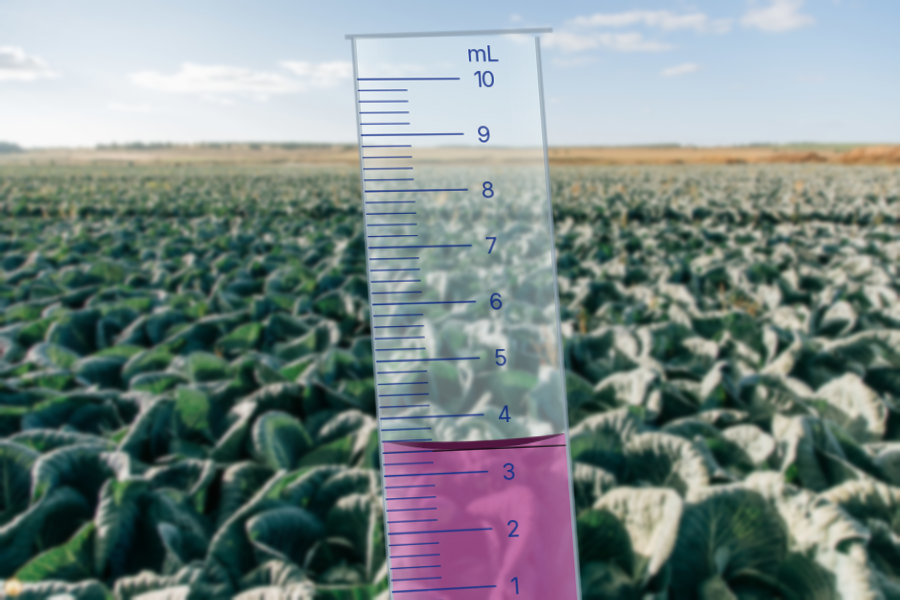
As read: **3.4** mL
